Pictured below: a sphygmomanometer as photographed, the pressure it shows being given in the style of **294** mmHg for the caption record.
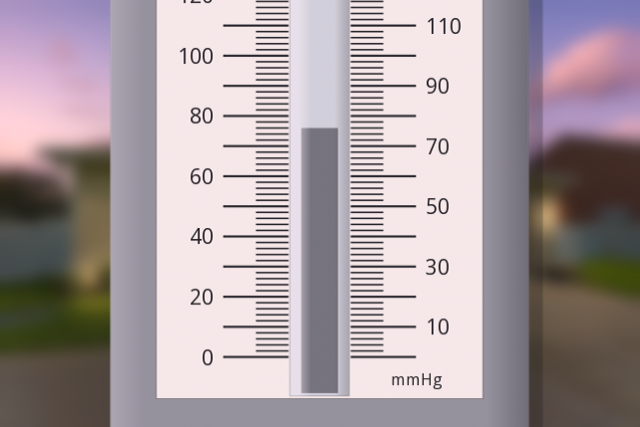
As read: **76** mmHg
